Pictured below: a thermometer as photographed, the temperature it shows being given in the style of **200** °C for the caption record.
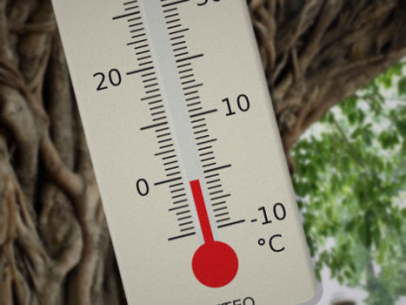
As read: **-1** °C
